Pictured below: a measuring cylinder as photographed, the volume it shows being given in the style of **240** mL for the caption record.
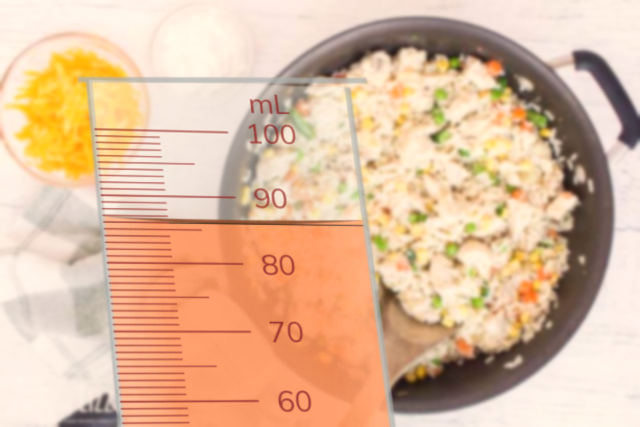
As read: **86** mL
